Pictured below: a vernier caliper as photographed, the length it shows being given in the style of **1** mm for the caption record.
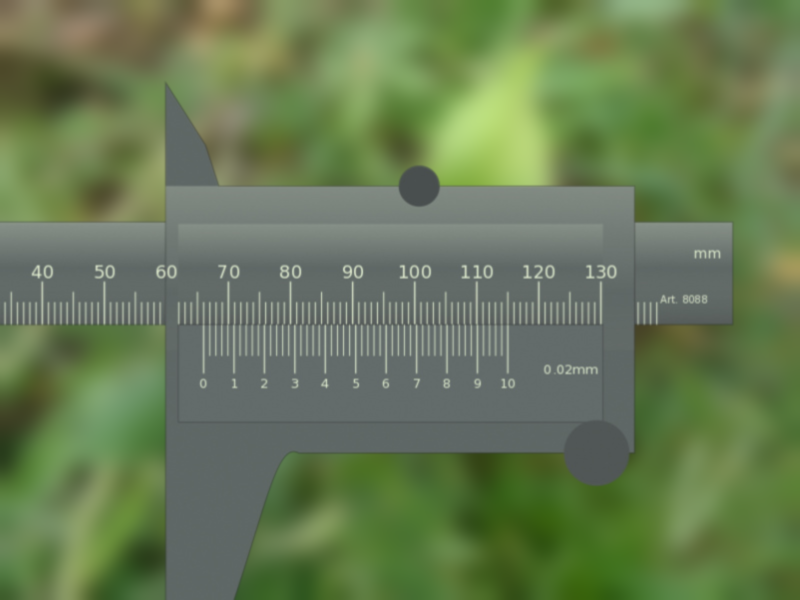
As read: **66.0** mm
